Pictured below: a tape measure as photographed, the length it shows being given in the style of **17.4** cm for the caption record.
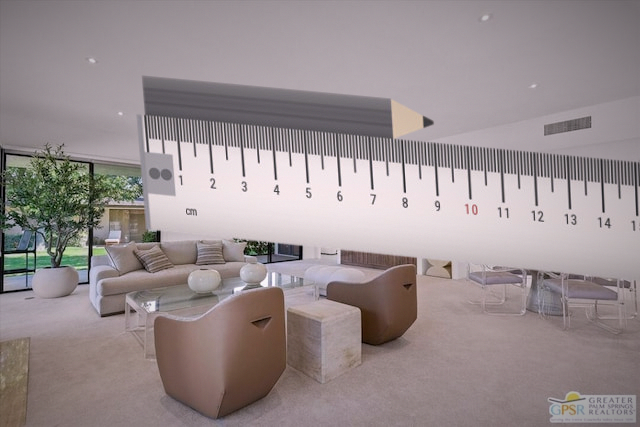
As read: **9** cm
